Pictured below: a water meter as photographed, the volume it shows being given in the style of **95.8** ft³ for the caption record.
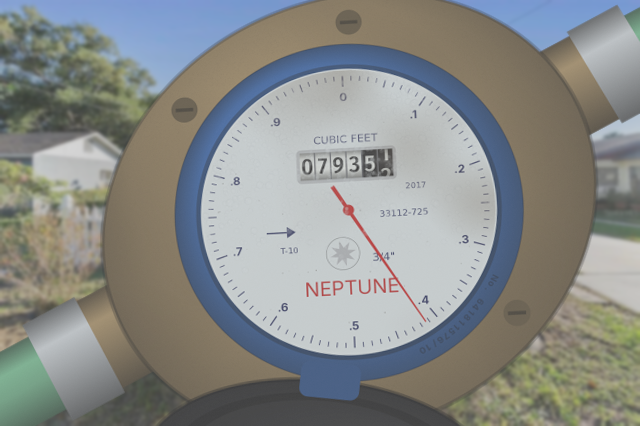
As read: **79351.41** ft³
